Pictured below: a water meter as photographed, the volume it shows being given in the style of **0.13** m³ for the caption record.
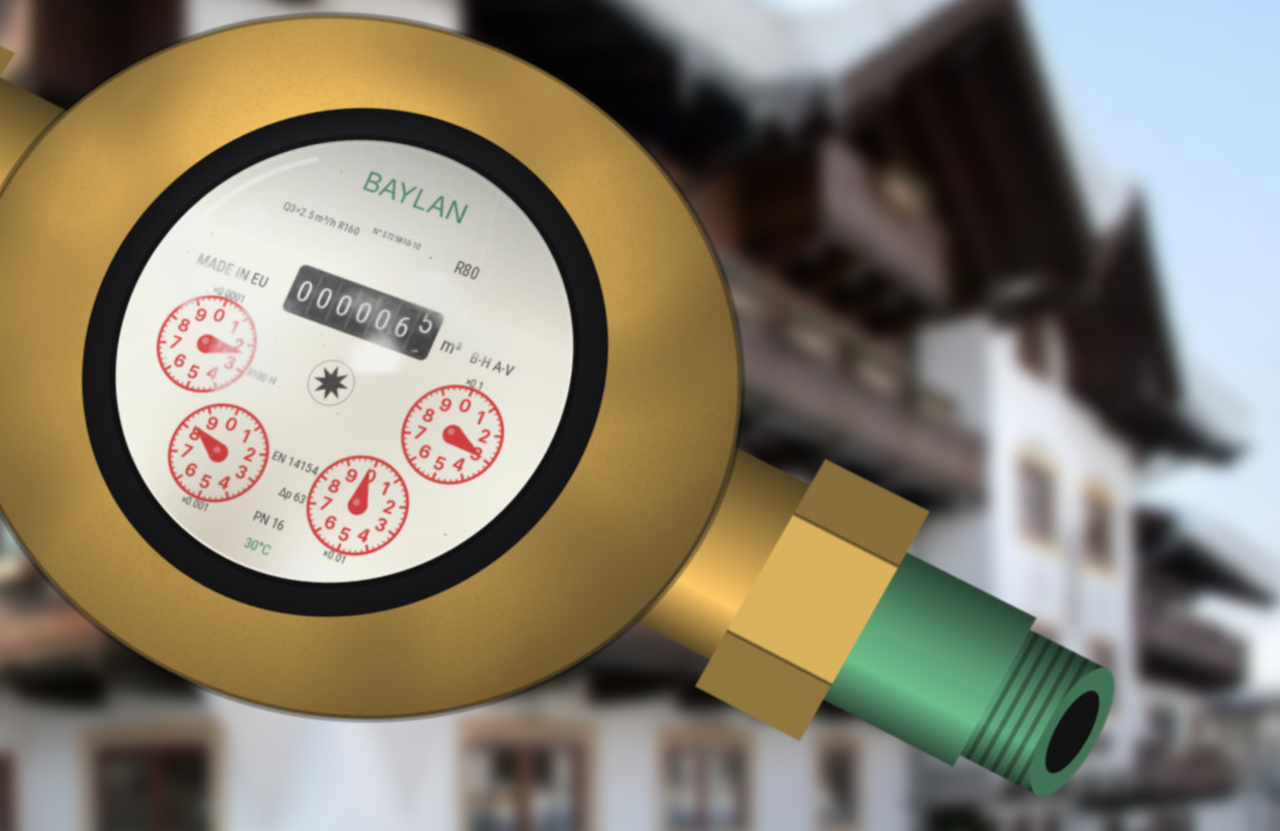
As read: **65.2982** m³
